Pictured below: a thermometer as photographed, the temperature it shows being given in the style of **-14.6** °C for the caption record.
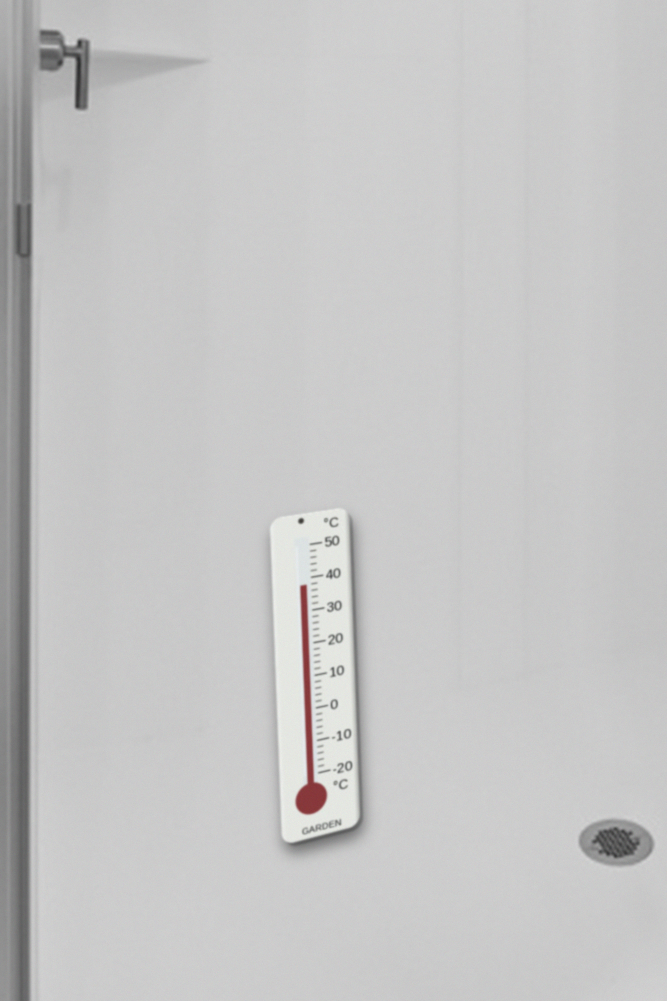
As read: **38** °C
